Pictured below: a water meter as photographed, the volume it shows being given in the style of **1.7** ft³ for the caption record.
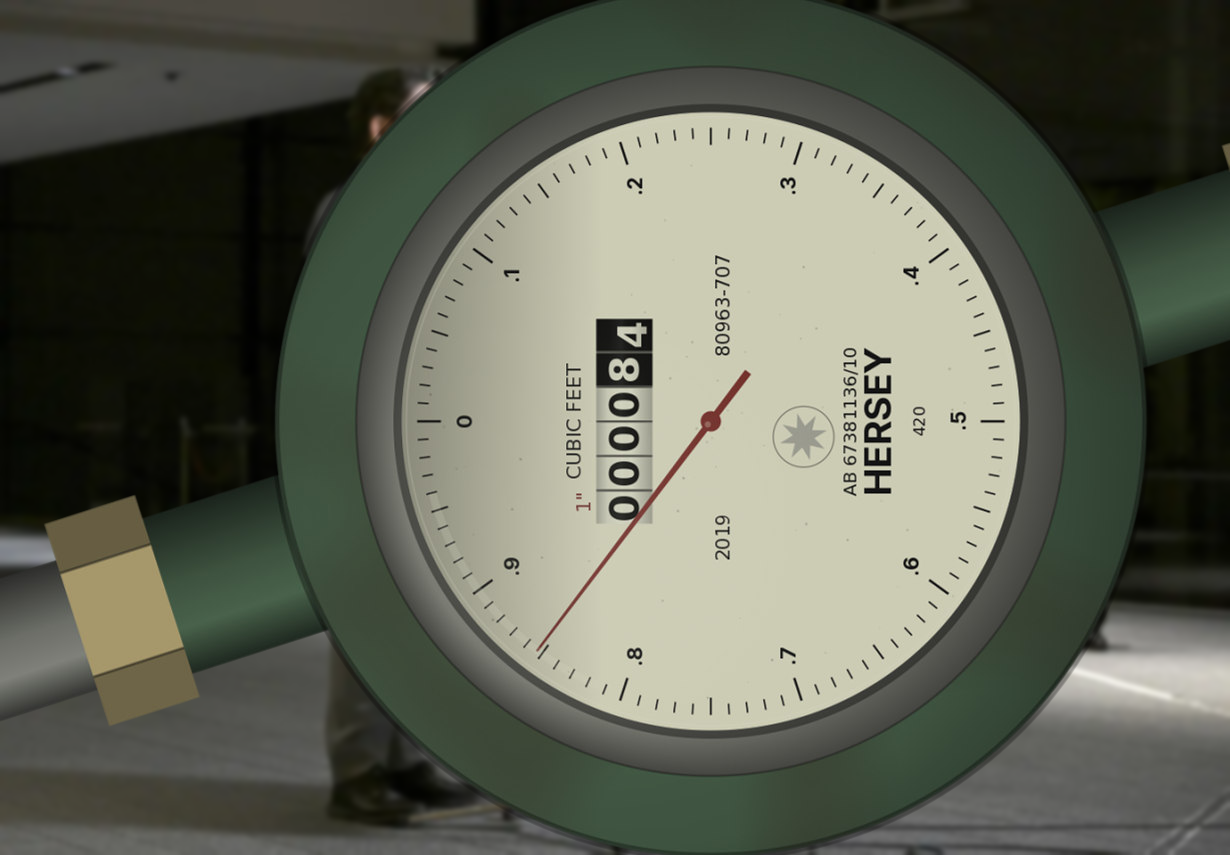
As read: **83.85** ft³
